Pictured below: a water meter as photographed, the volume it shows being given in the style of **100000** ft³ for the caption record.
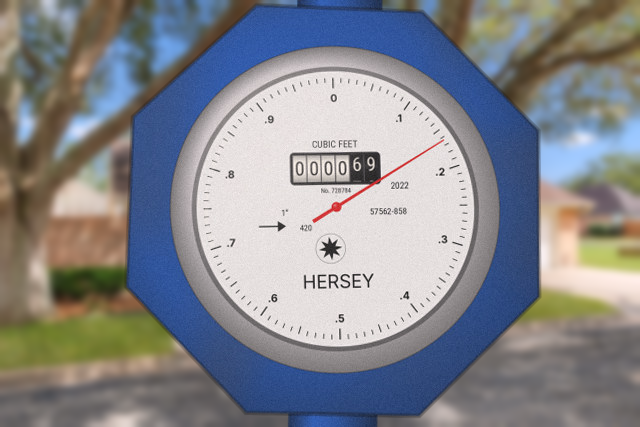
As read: **69.16** ft³
